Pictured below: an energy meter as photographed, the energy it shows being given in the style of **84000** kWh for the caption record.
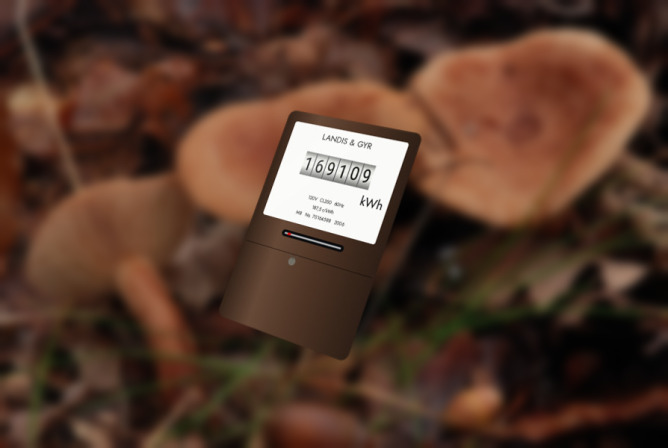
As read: **169109** kWh
